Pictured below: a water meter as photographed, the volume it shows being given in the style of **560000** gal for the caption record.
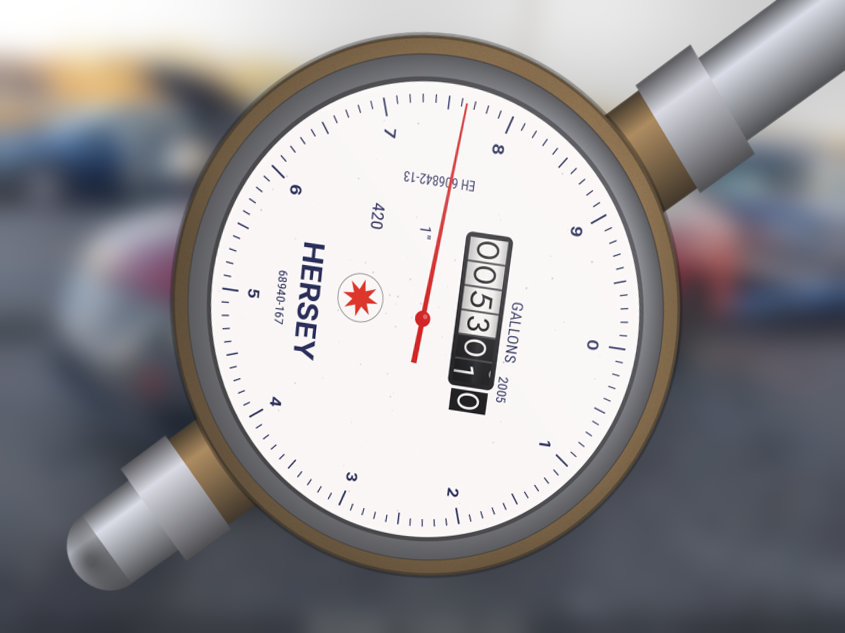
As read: **53007.6** gal
